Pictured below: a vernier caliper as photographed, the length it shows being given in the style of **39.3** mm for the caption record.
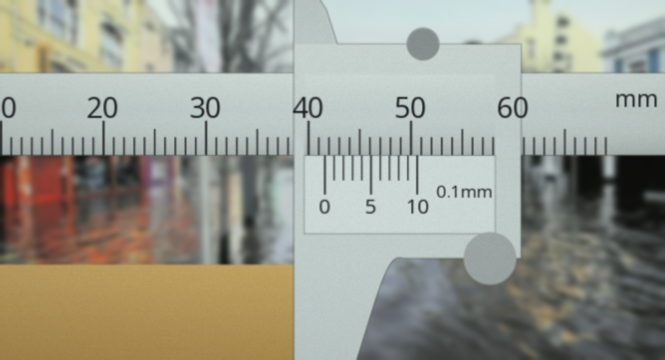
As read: **41.6** mm
